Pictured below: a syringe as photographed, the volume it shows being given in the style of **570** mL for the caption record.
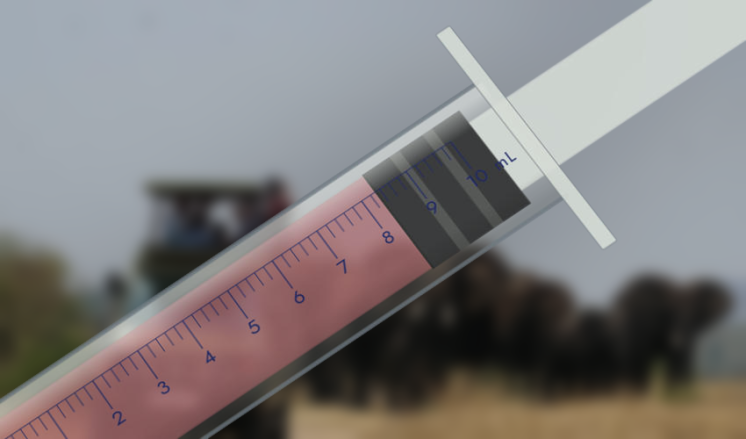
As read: **8.3** mL
